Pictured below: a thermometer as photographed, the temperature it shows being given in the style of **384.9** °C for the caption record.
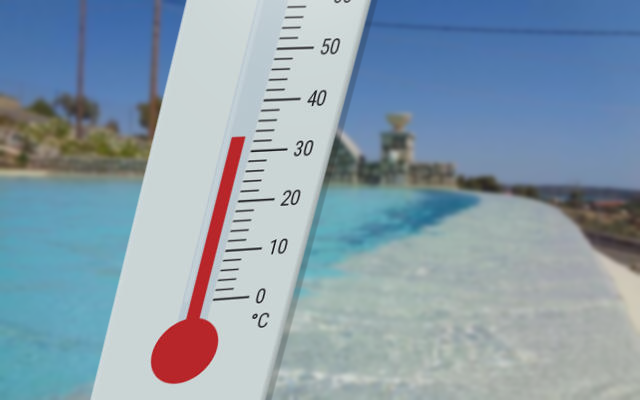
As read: **33** °C
